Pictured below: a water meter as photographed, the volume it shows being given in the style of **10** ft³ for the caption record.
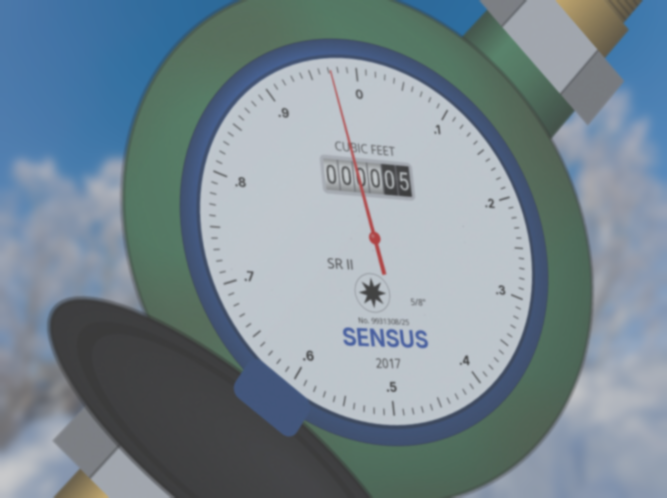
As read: **4.97** ft³
